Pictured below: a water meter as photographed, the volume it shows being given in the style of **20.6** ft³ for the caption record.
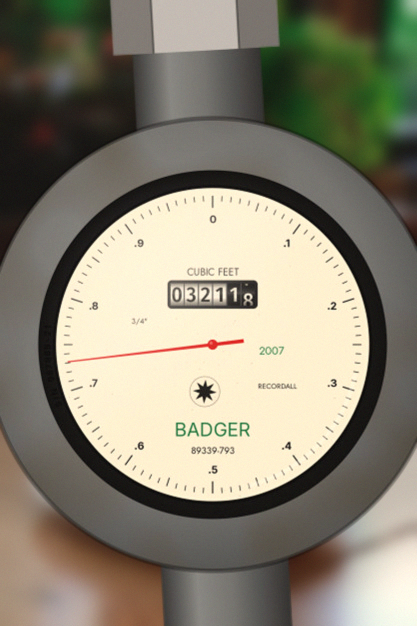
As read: **32117.73** ft³
